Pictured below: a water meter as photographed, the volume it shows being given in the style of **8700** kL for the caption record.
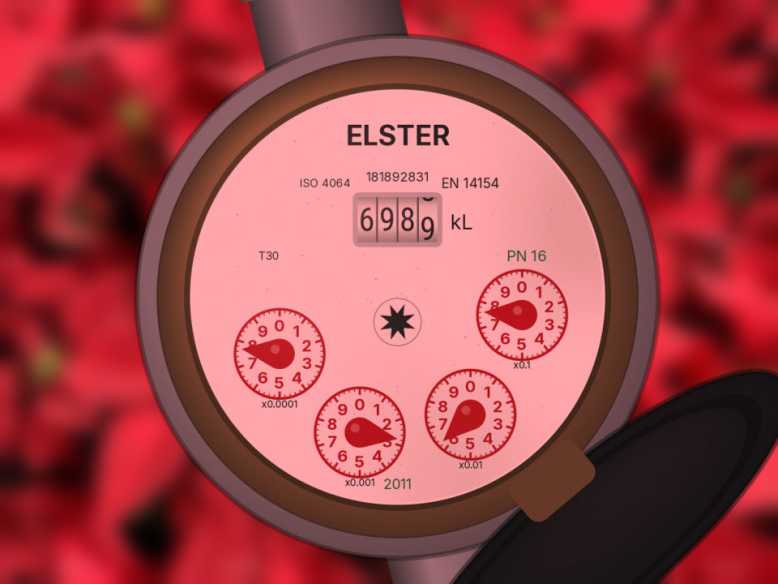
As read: **6988.7627** kL
